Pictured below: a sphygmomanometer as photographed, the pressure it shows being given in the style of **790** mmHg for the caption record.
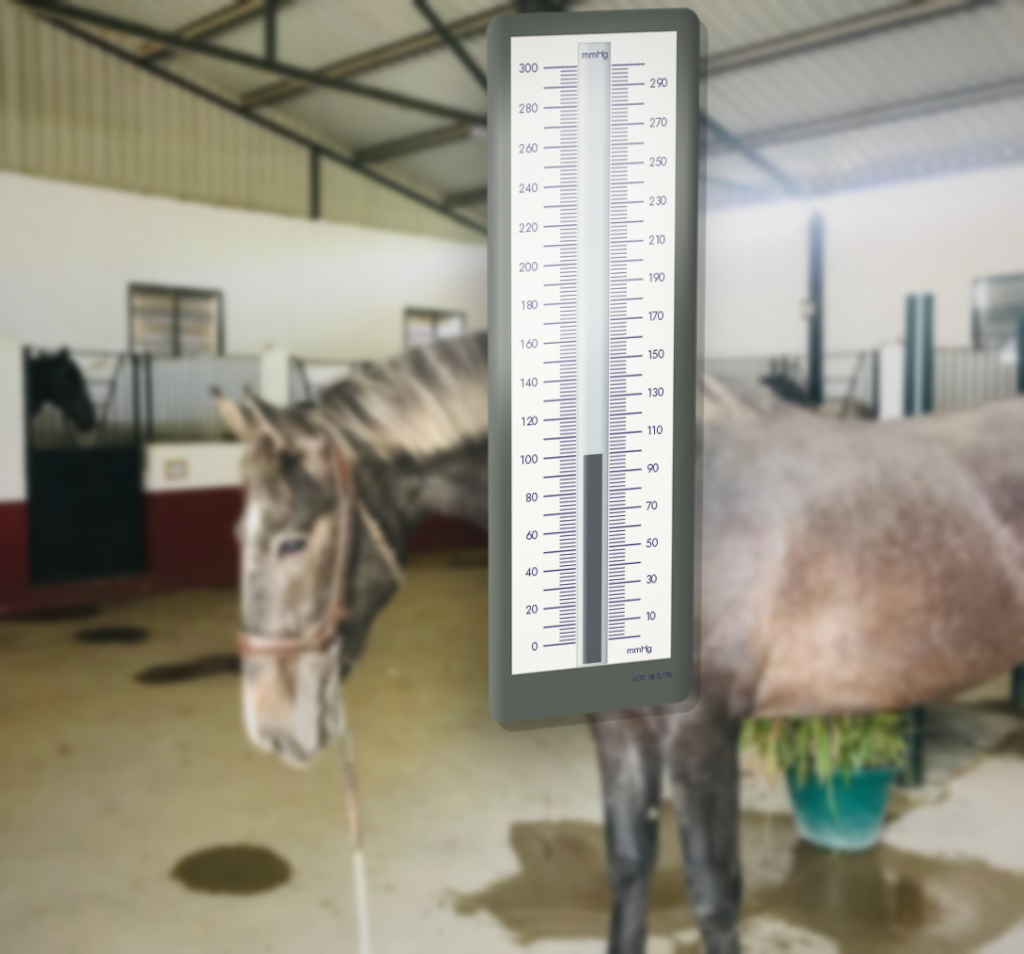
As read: **100** mmHg
